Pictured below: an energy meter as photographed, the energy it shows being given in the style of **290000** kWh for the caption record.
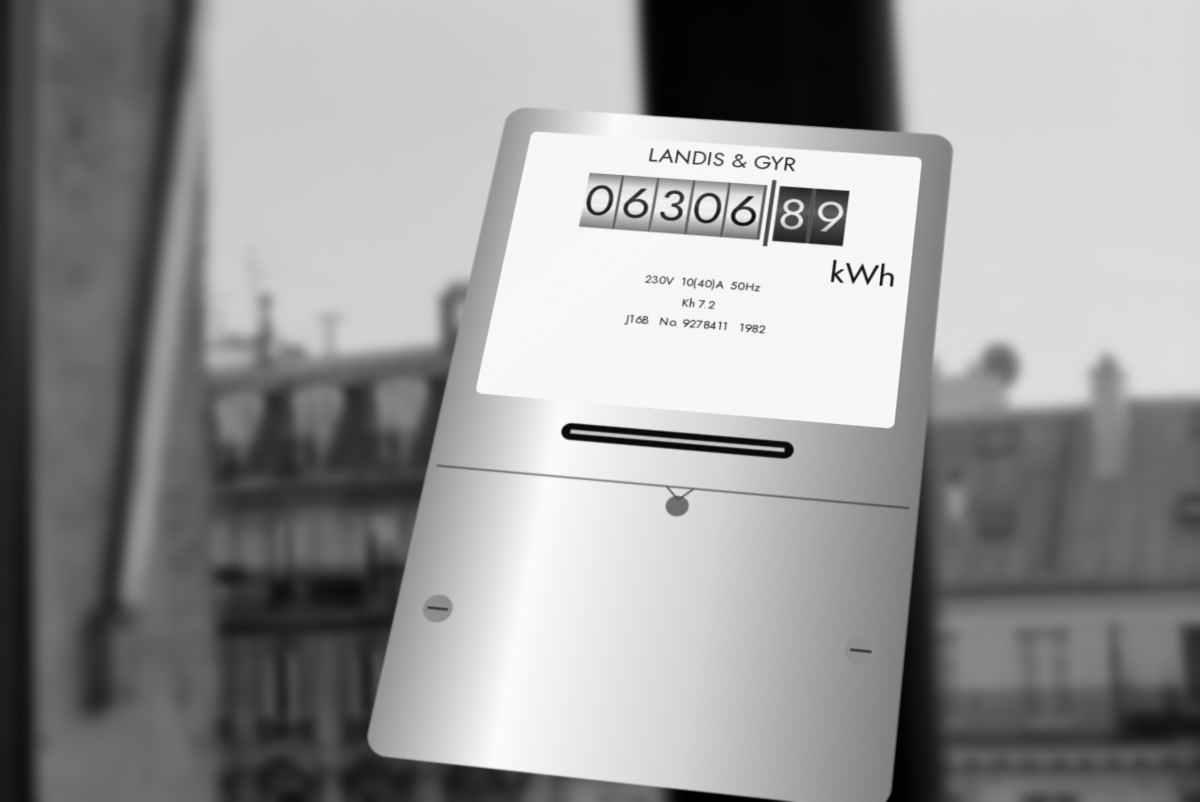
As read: **6306.89** kWh
